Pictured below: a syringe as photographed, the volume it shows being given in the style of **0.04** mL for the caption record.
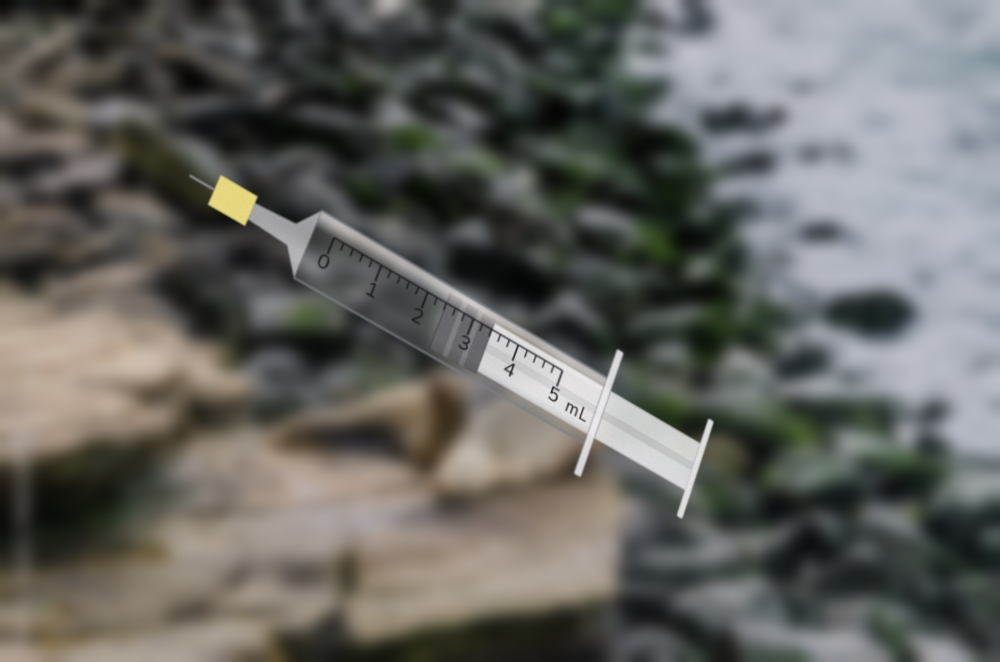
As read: **2.4** mL
